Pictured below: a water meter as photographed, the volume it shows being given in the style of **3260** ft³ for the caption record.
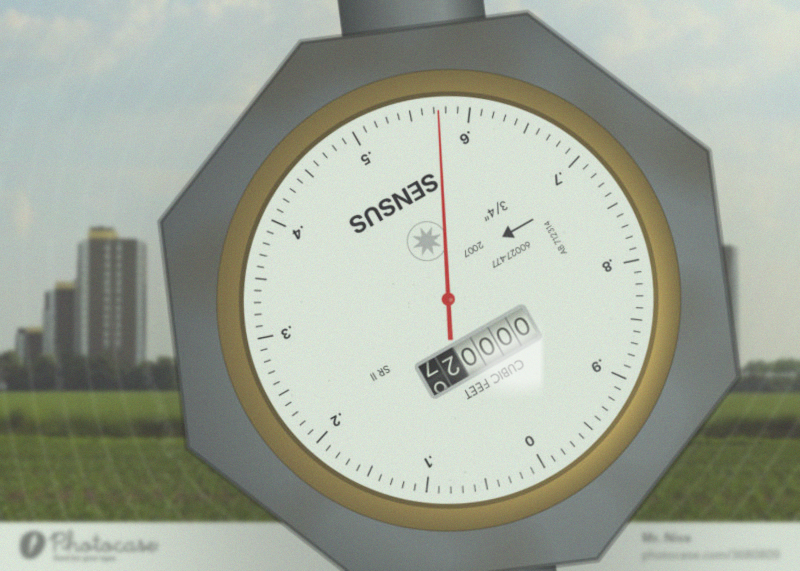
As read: **26.57** ft³
